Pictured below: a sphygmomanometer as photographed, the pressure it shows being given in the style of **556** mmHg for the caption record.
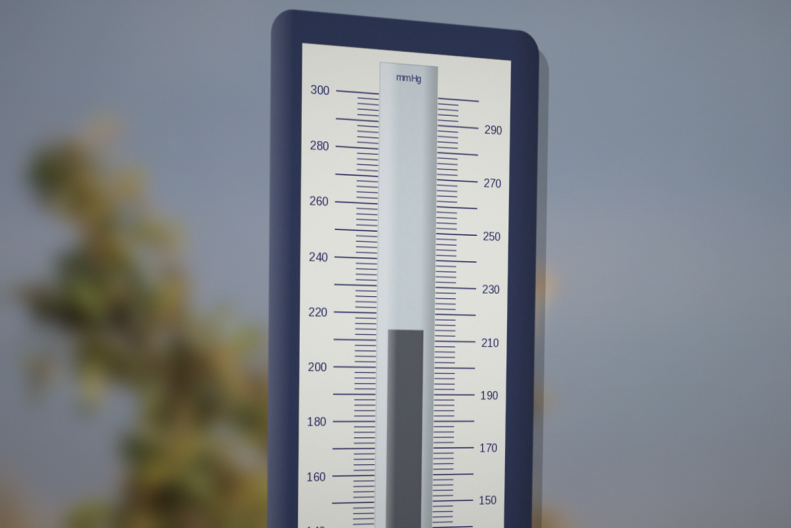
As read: **214** mmHg
